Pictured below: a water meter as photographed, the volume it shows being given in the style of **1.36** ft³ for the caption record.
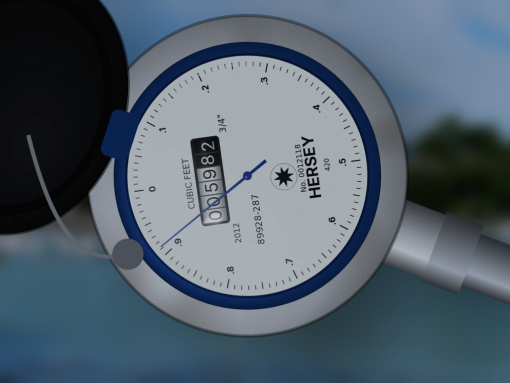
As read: **5981.91** ft³
